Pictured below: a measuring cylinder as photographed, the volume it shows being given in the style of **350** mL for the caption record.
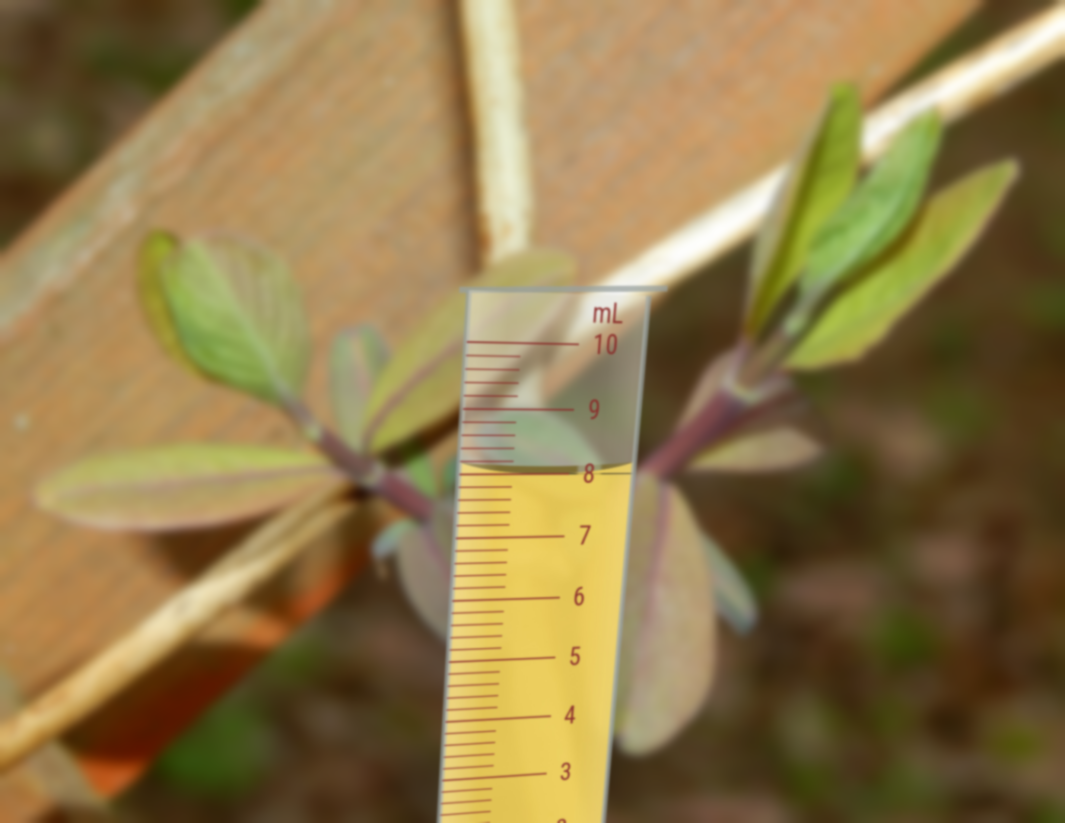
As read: **8** mL
